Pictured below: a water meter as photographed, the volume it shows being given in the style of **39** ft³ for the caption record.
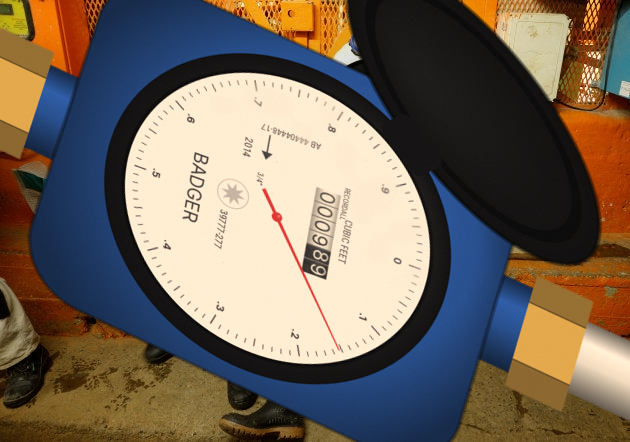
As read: **989.15** ft³
